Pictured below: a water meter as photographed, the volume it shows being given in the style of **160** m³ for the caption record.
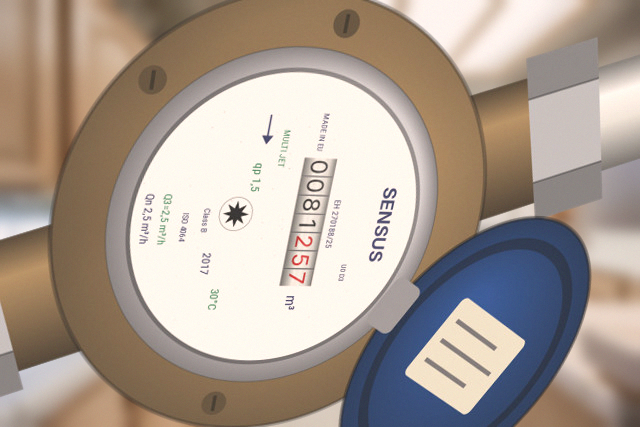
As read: **81.257** m³
